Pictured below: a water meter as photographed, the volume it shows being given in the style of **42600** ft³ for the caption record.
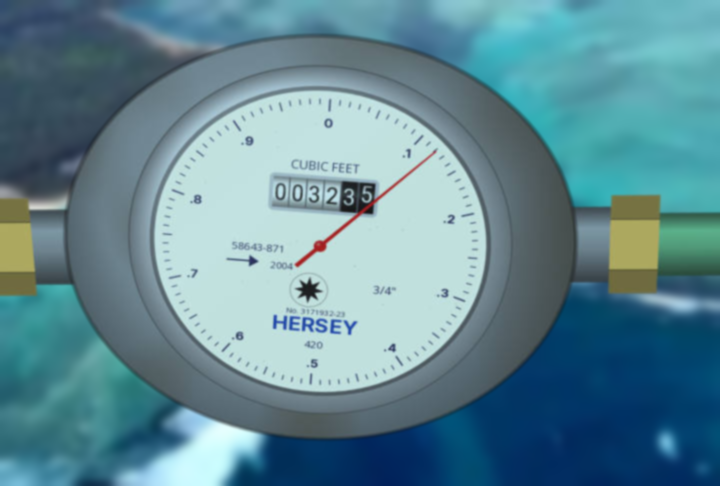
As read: **3235.12** ft³
